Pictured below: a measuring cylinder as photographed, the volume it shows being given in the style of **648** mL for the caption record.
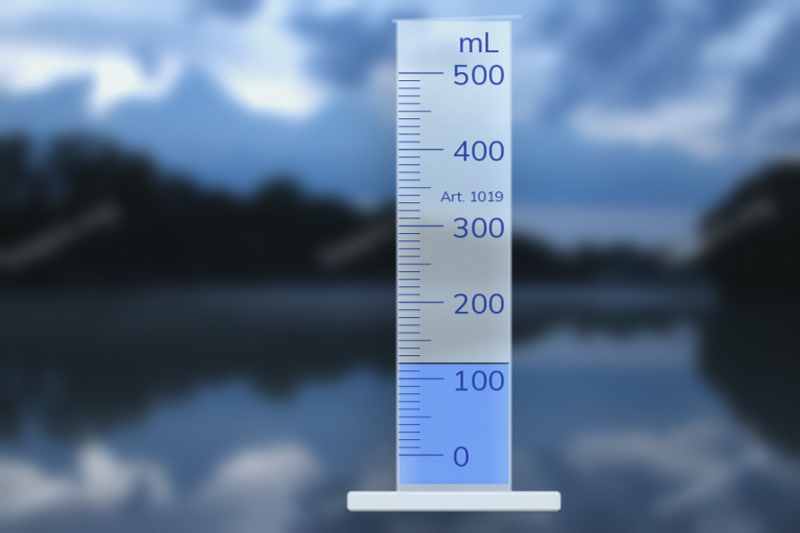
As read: **120** mL
